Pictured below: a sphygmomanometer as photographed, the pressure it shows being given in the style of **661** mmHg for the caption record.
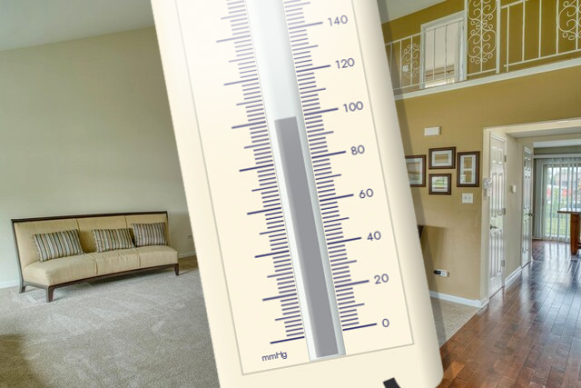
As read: **100** mmHg
